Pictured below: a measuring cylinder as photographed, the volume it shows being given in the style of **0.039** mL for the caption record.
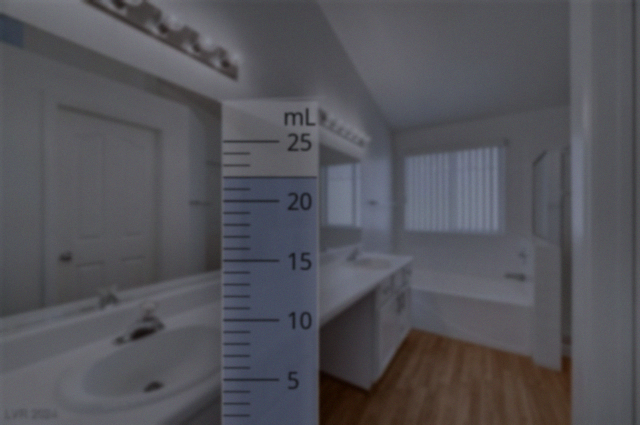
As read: **22** mL
